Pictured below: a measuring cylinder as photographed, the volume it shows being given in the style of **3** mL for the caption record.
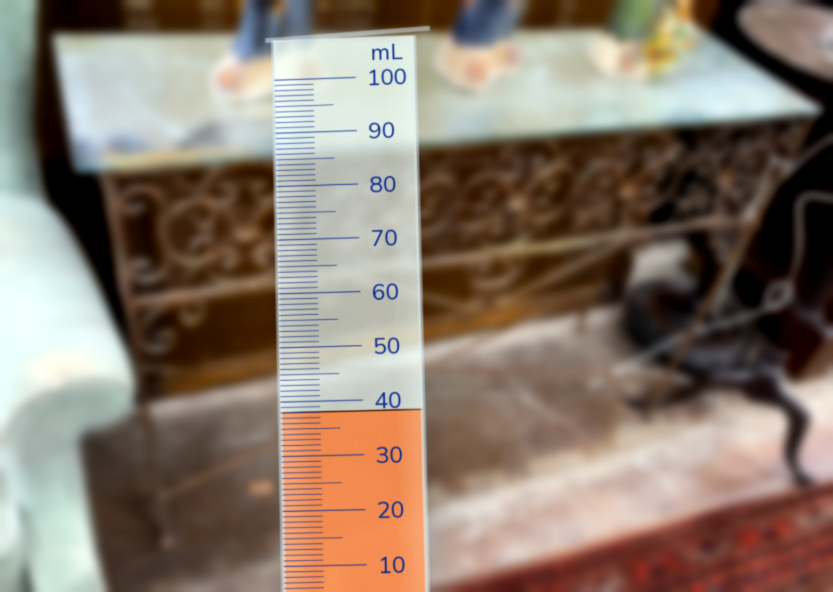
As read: **38** mL
